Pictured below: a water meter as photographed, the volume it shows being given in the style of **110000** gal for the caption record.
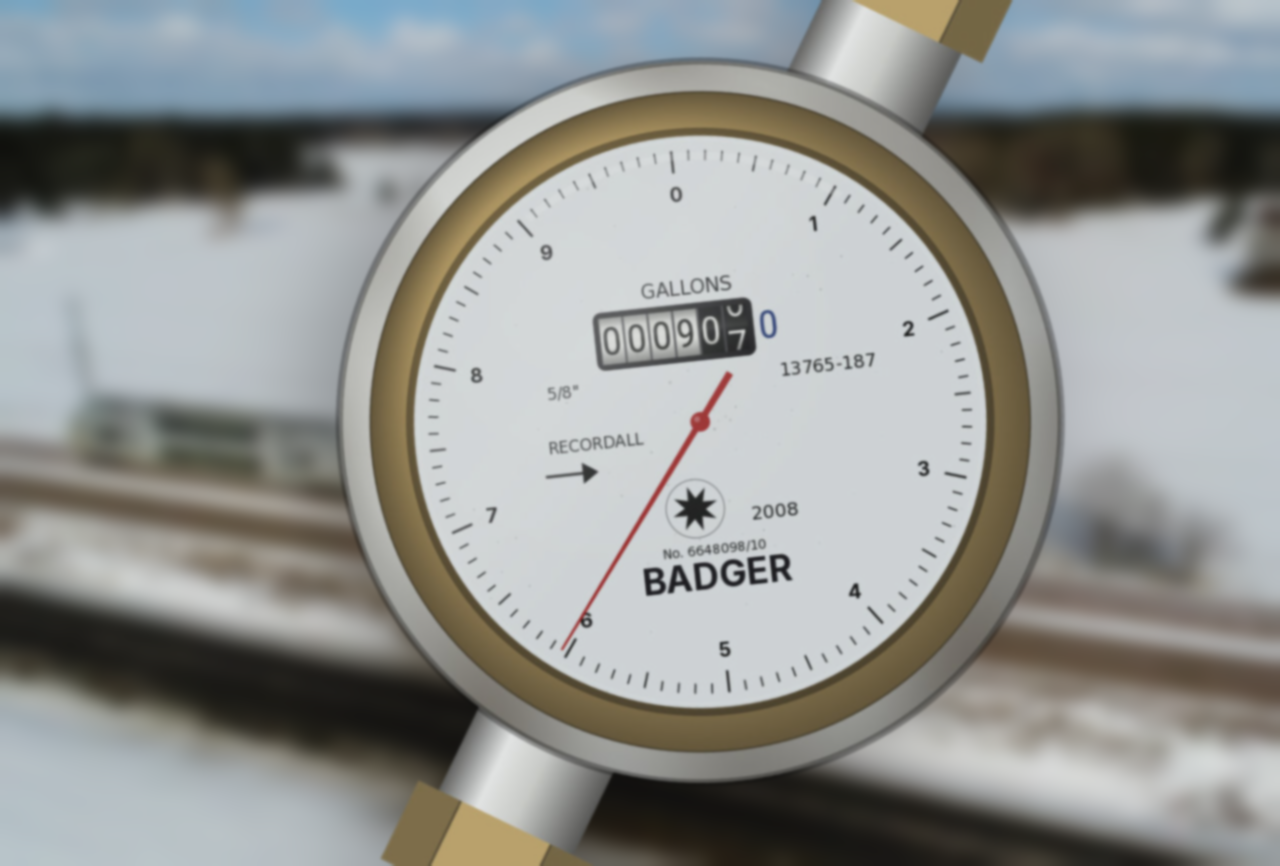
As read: **9066.0** gal
